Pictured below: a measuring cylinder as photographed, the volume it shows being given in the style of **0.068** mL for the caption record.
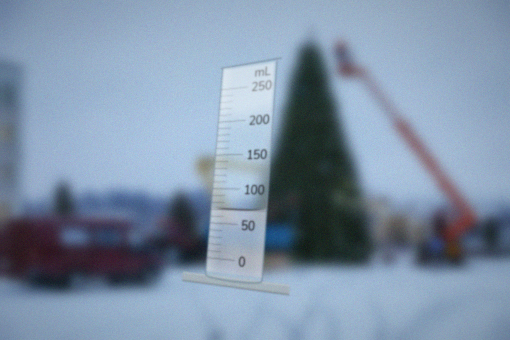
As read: **70** mL
